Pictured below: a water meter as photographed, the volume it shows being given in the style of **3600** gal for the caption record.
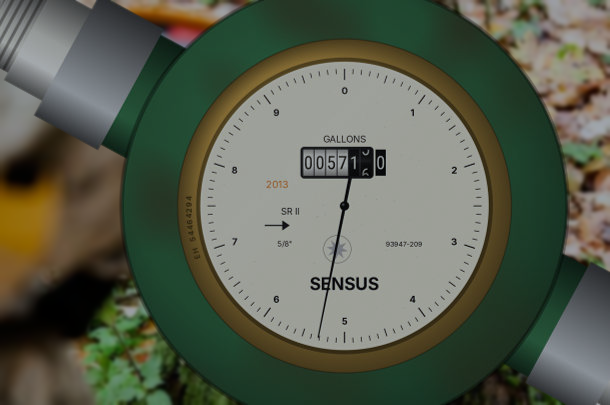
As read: **57155.3** gal
